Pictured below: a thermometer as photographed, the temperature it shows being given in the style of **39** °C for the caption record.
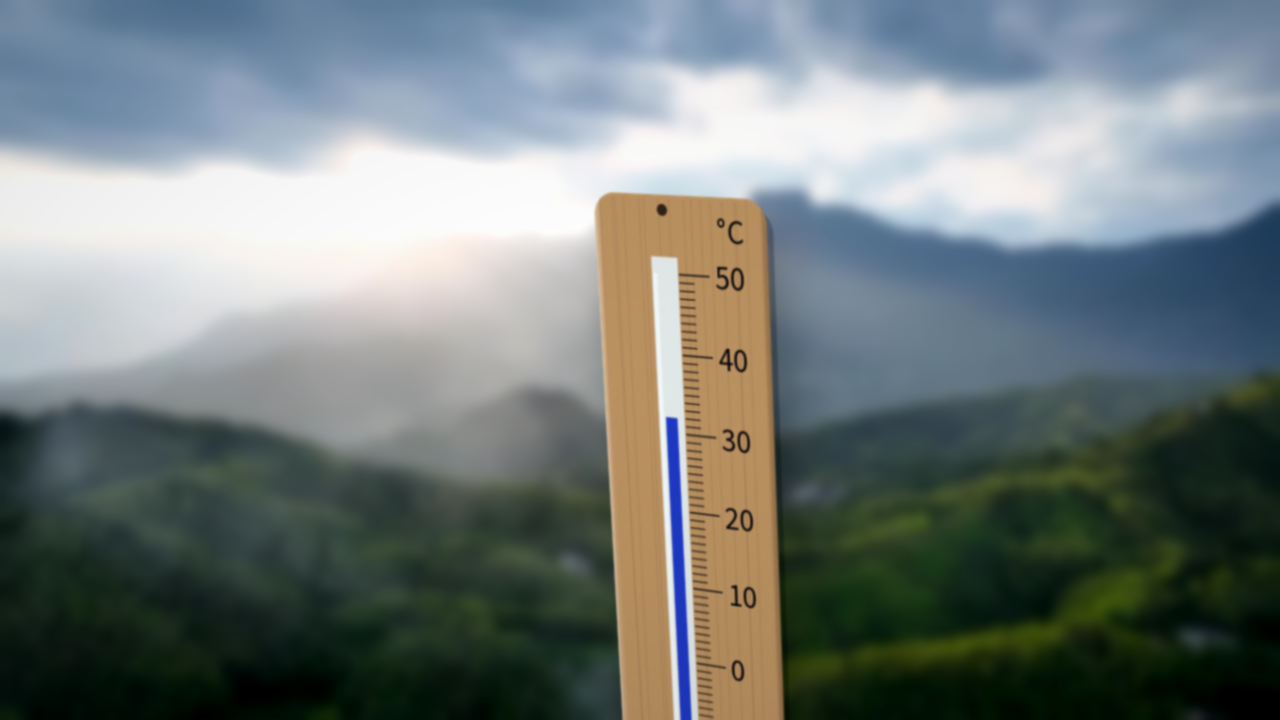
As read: **32** °C
